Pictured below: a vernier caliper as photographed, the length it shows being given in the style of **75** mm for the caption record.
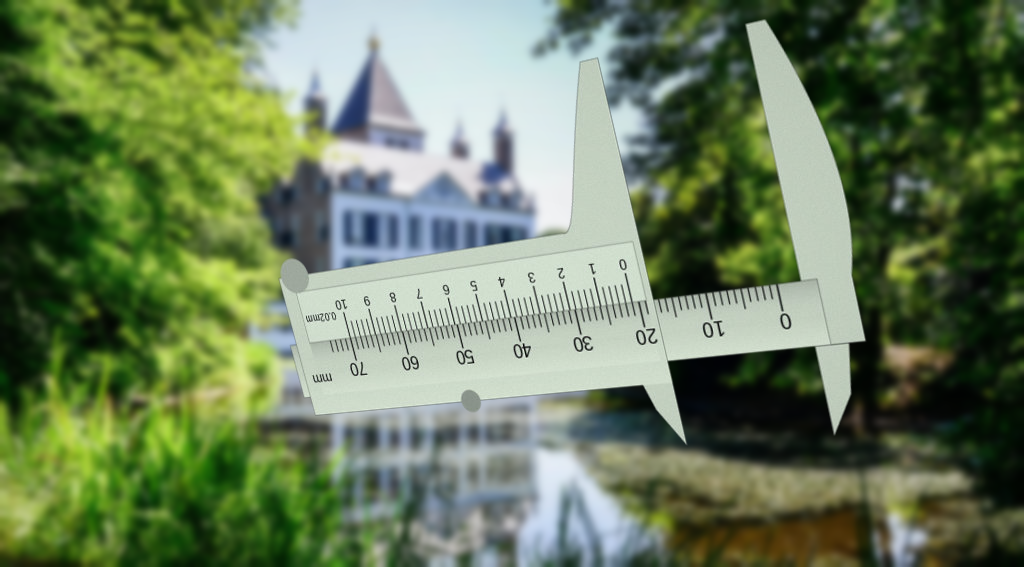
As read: **21.0** mm
